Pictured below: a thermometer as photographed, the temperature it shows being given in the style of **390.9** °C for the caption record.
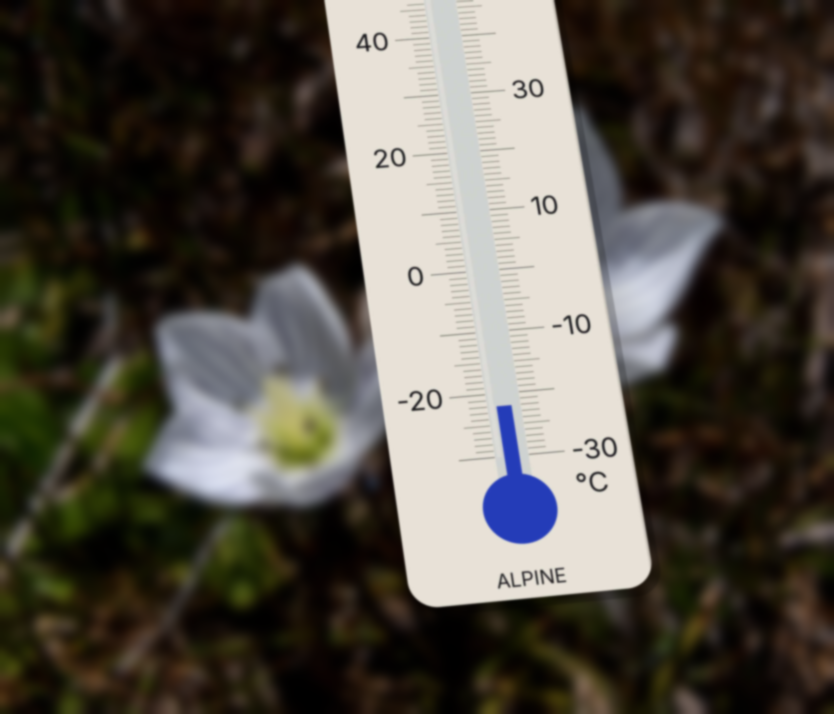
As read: **-22** °C
